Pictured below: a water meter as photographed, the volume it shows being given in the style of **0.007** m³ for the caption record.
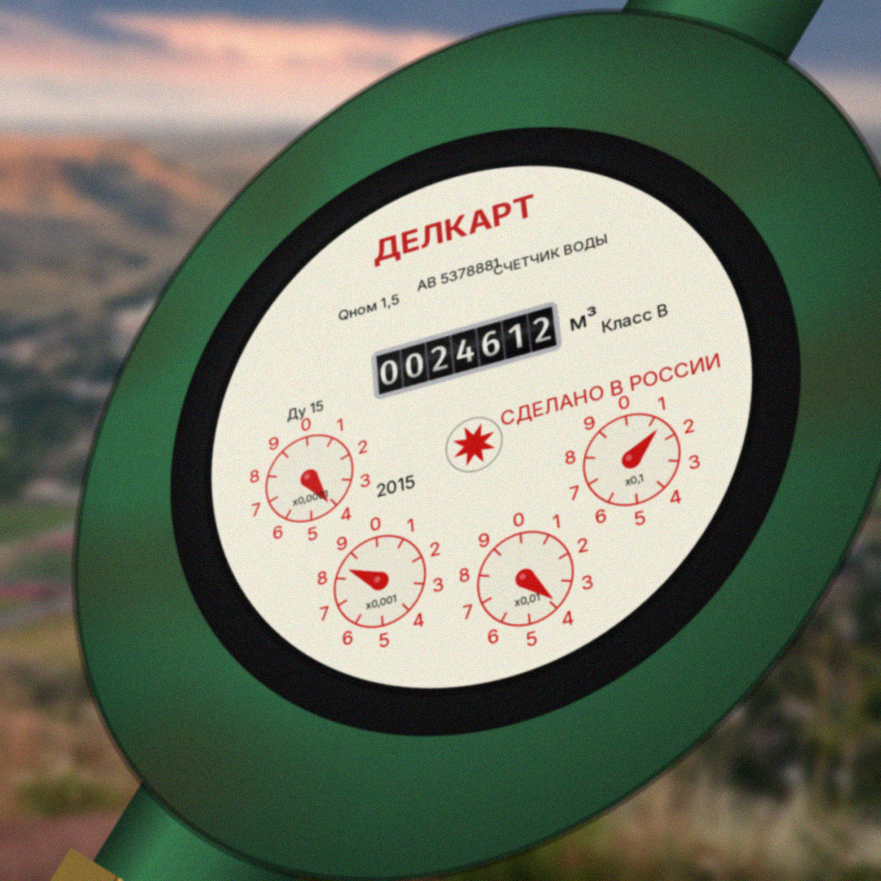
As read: **24612.1384** m³
